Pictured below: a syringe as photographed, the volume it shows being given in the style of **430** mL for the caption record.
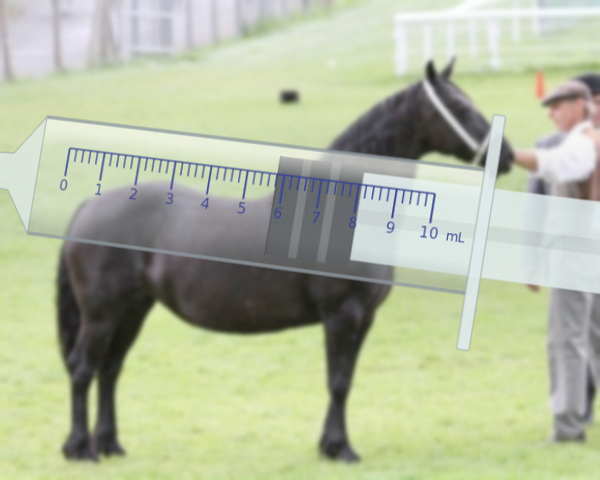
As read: **5.8** mL
